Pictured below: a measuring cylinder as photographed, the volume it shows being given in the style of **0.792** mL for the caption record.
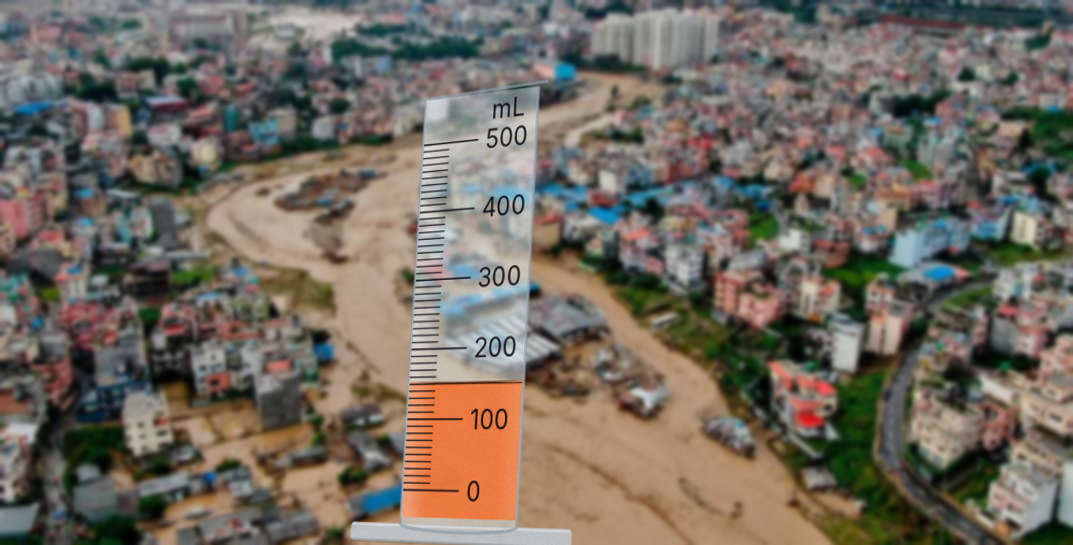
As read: **150** mL
